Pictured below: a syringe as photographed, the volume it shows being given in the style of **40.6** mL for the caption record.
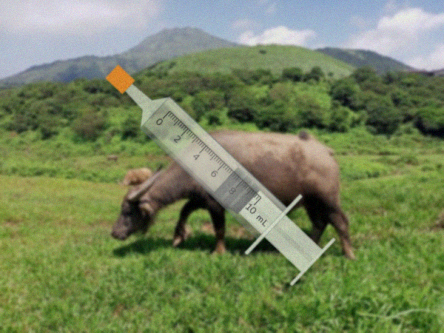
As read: **7** mL
